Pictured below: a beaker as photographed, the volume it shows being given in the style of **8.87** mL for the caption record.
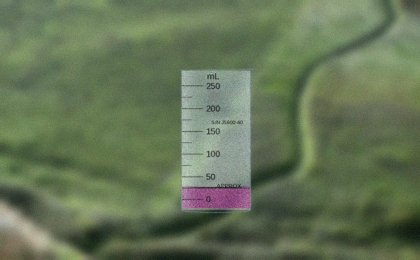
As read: **25** mL
